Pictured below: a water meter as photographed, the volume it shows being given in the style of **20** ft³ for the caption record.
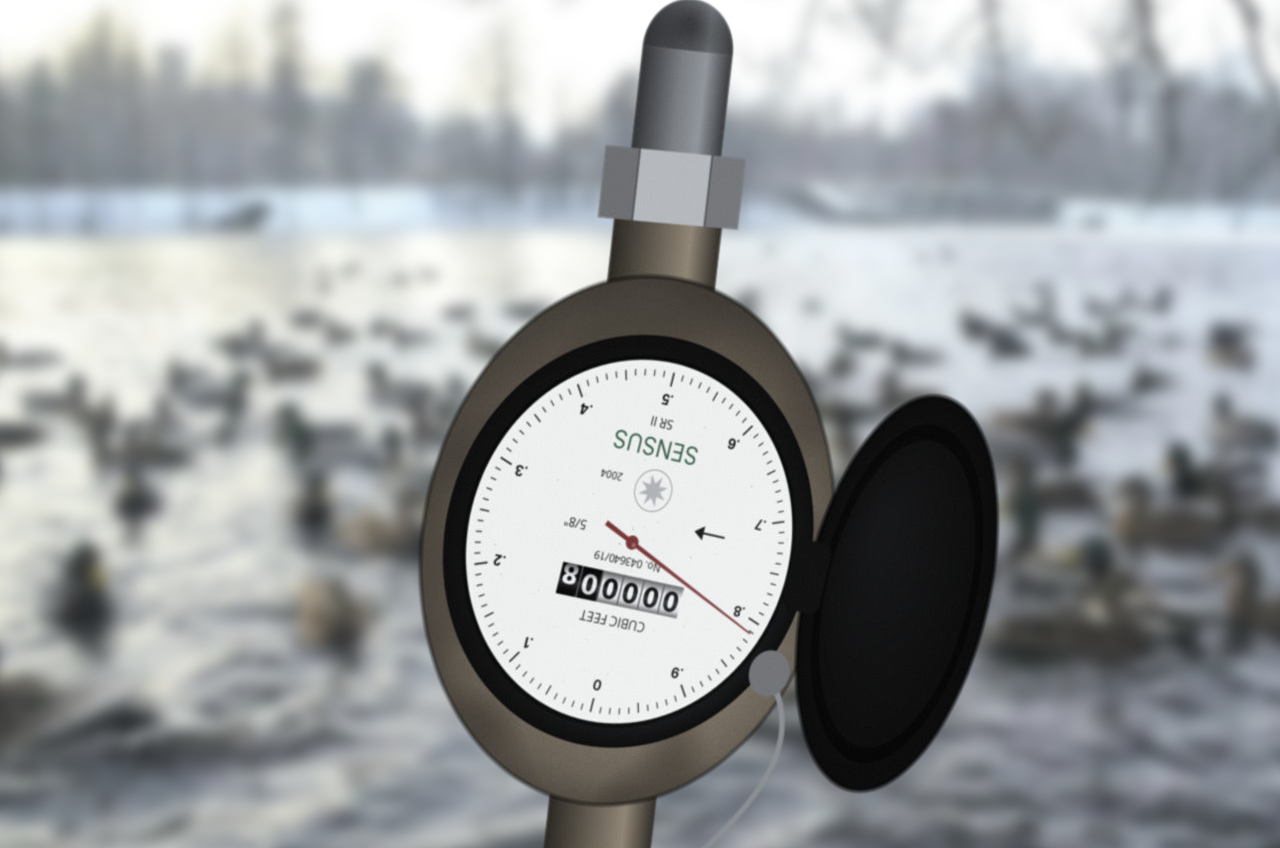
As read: **7.81** ft³
